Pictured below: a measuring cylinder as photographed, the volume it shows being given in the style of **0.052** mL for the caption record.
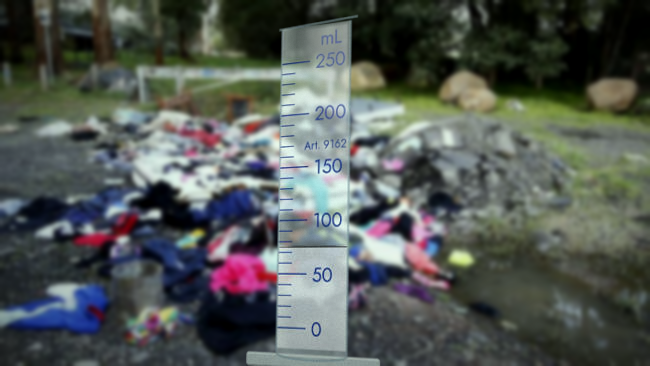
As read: **75** mL
